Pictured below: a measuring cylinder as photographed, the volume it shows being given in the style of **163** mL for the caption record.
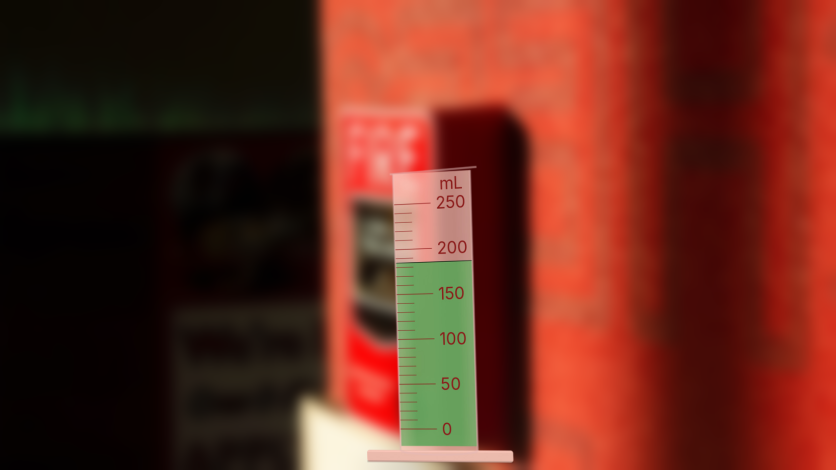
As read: **185** mL
